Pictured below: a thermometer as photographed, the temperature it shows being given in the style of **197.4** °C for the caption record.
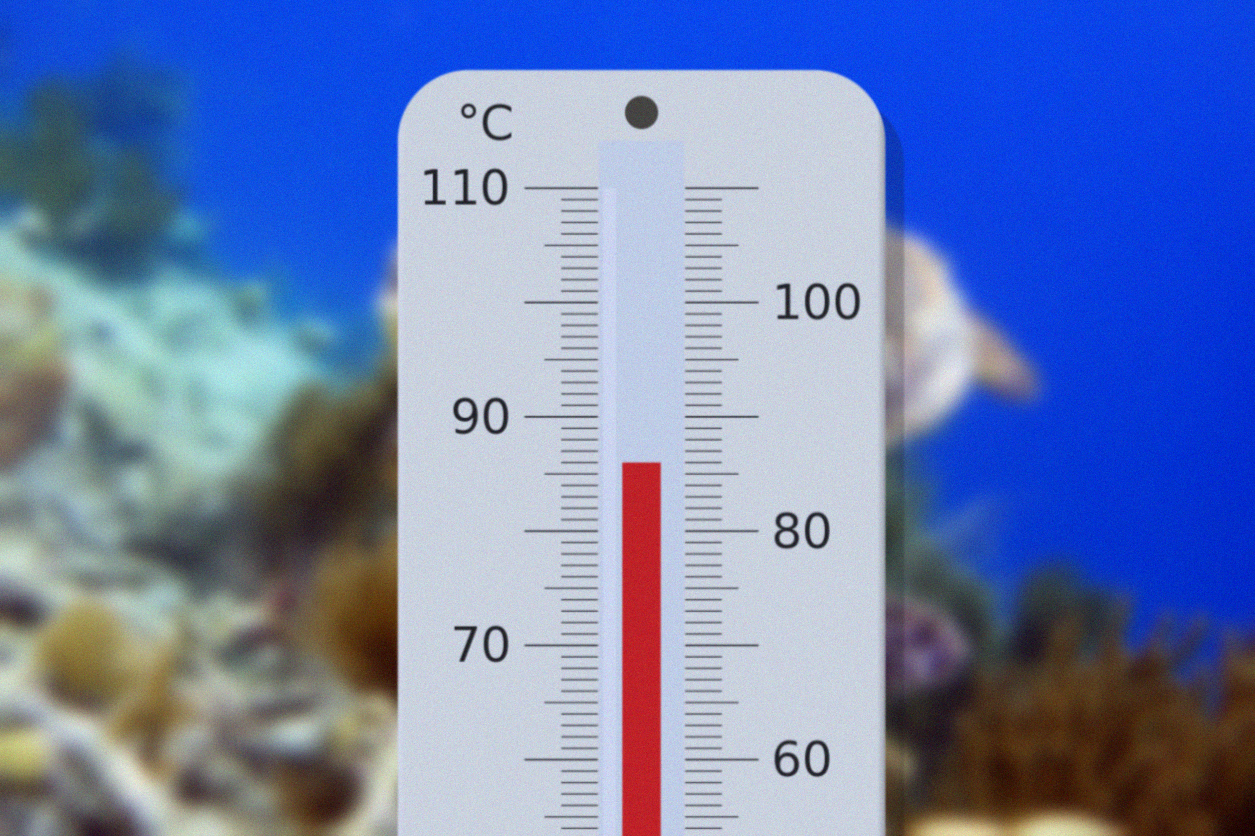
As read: **86** °C
